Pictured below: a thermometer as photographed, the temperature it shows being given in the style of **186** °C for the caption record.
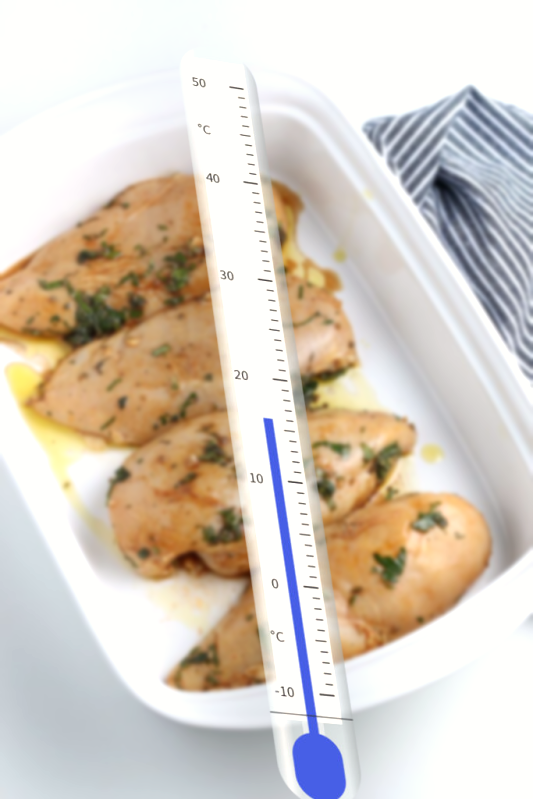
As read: **16** °C
